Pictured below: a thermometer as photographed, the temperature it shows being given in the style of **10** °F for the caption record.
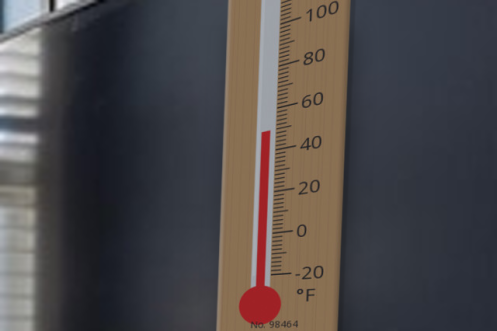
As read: **50** °F
